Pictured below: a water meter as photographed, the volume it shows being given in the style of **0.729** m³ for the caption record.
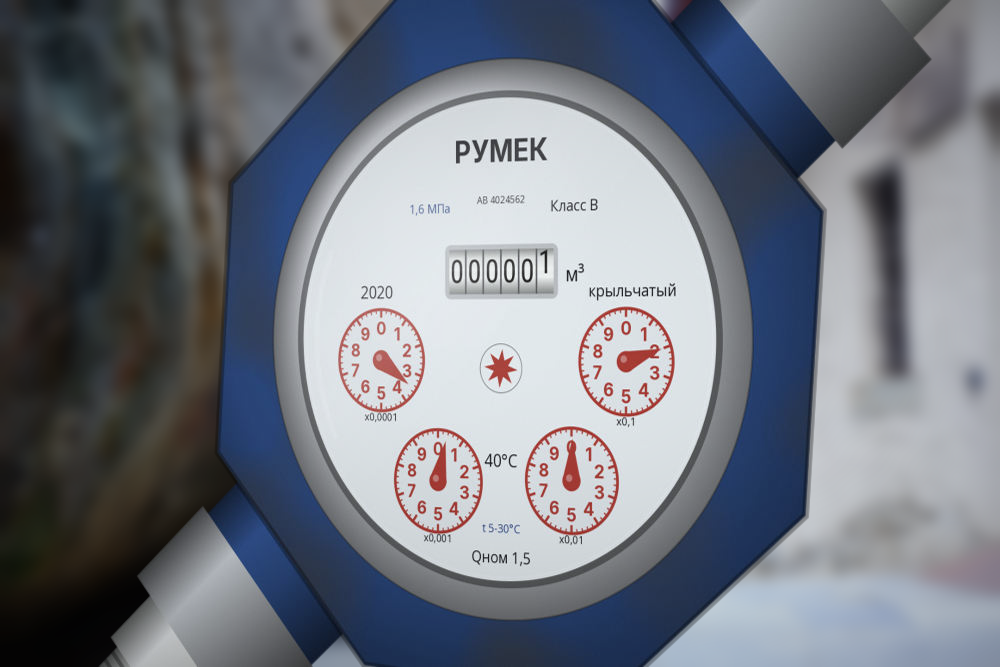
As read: **1.2003** m³
